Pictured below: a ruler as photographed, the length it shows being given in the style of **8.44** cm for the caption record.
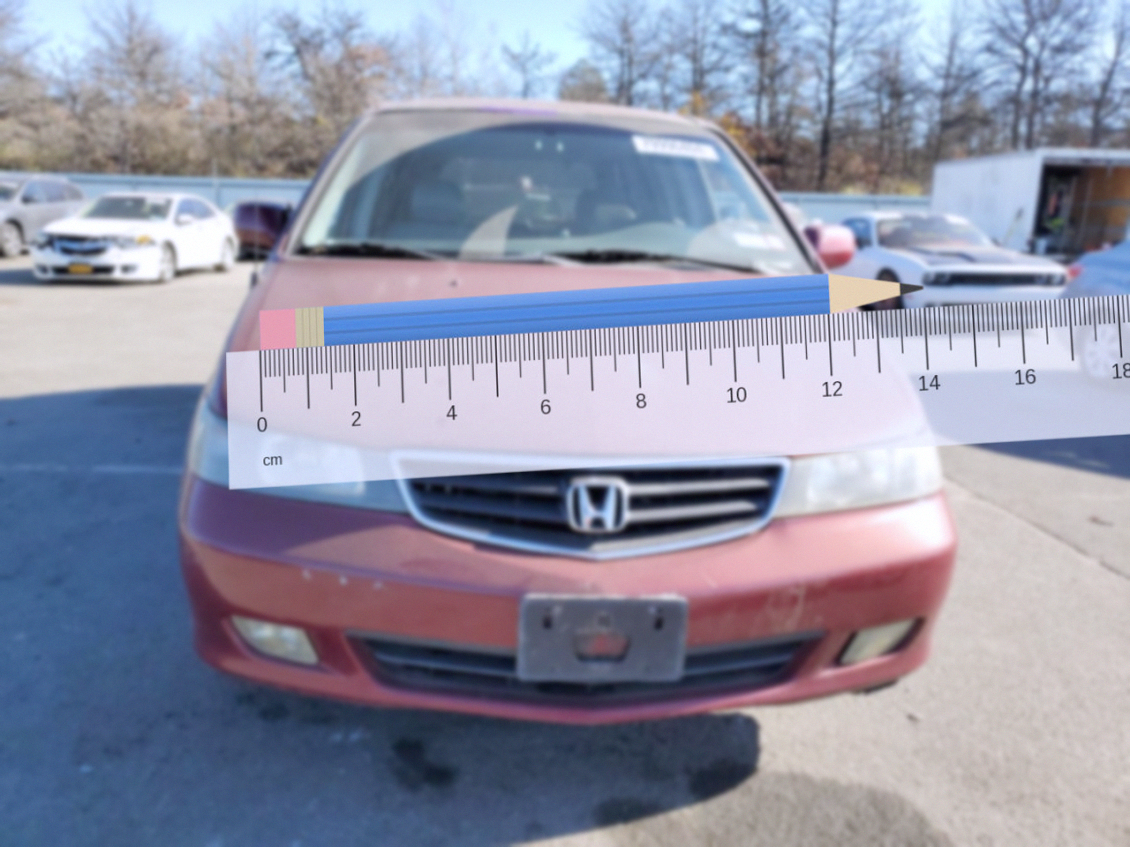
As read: **14** cm
